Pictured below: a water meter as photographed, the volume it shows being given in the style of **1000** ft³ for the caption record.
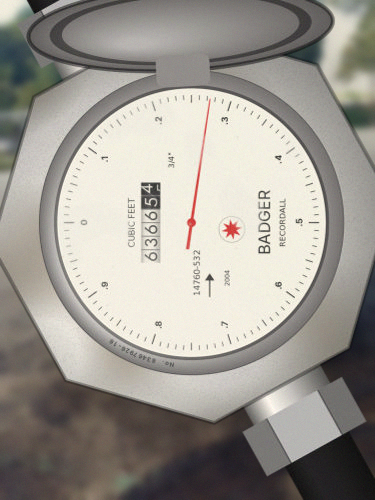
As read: **636654.27** ft³
